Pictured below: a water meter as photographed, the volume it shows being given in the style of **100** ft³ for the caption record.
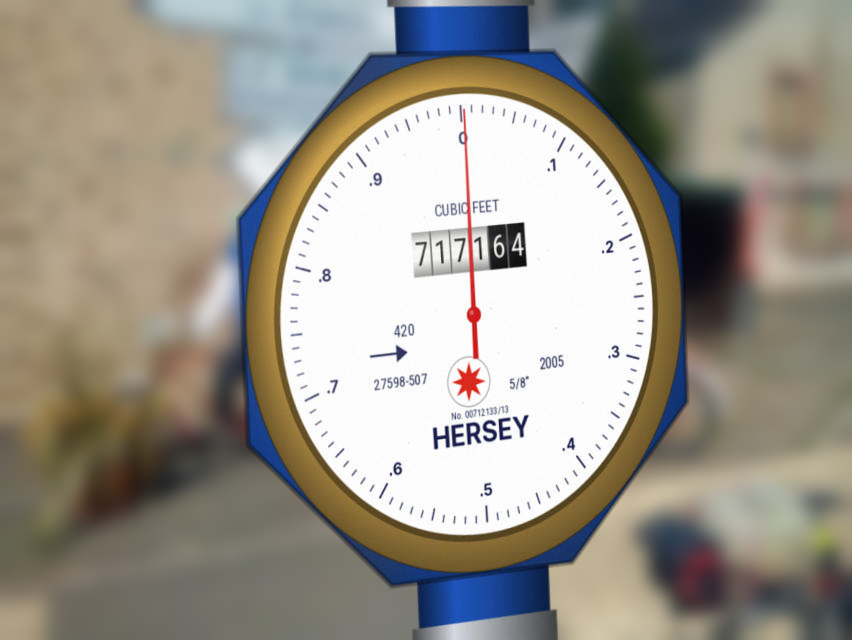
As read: **717164.00** ft³
